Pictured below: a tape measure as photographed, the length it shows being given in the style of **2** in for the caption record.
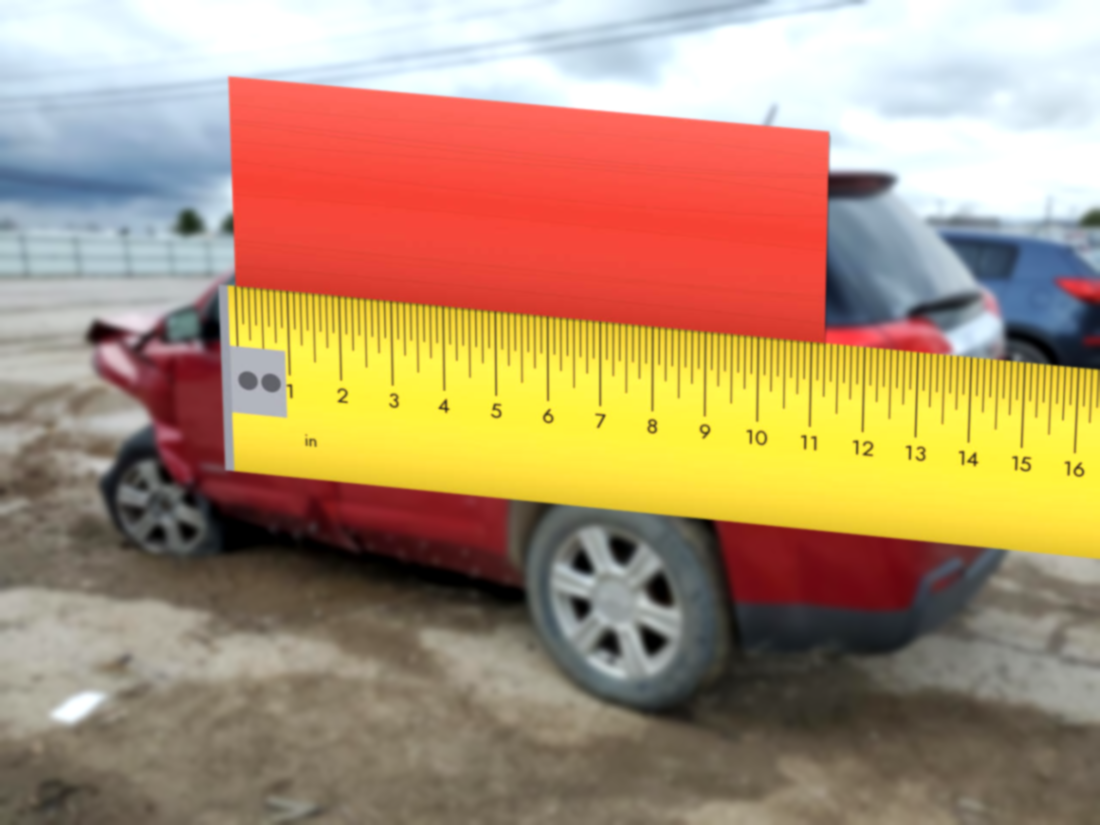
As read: **11.25** in
